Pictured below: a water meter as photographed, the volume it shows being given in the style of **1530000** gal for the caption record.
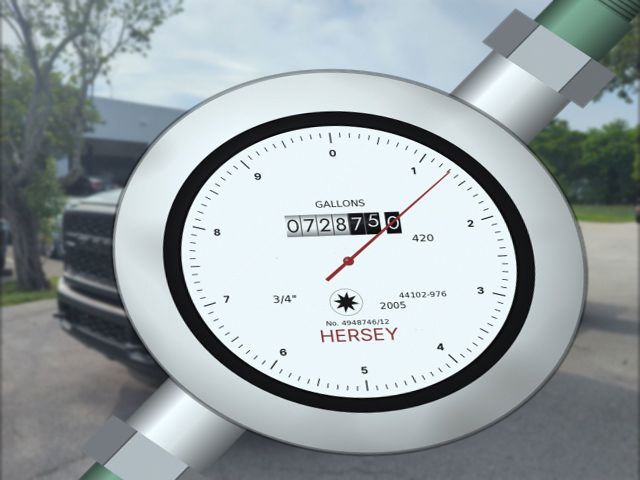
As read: **728751.3** gal
